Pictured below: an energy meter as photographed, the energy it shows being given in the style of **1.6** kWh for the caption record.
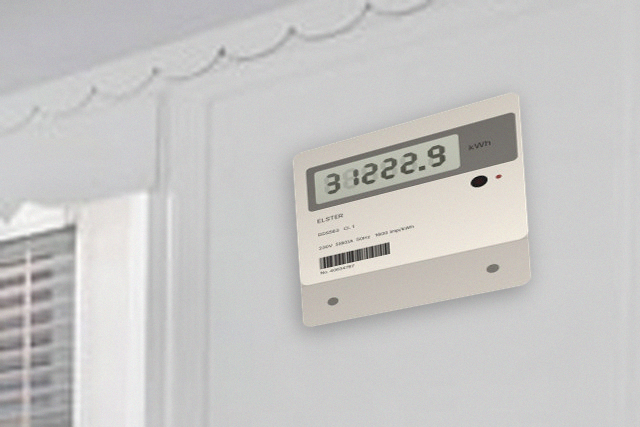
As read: **31222.9** kWh
